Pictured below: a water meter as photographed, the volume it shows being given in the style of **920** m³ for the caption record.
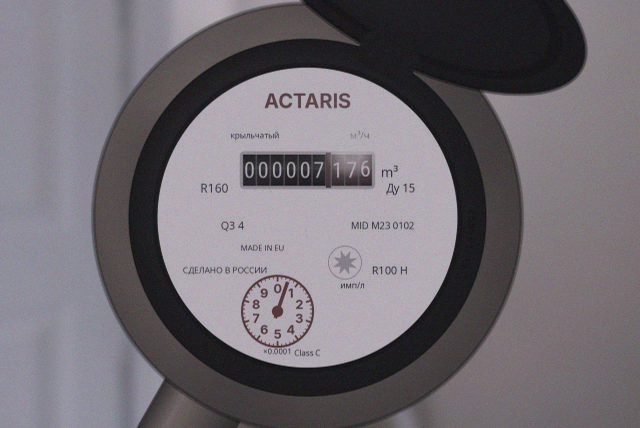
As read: **7.1760** m³
